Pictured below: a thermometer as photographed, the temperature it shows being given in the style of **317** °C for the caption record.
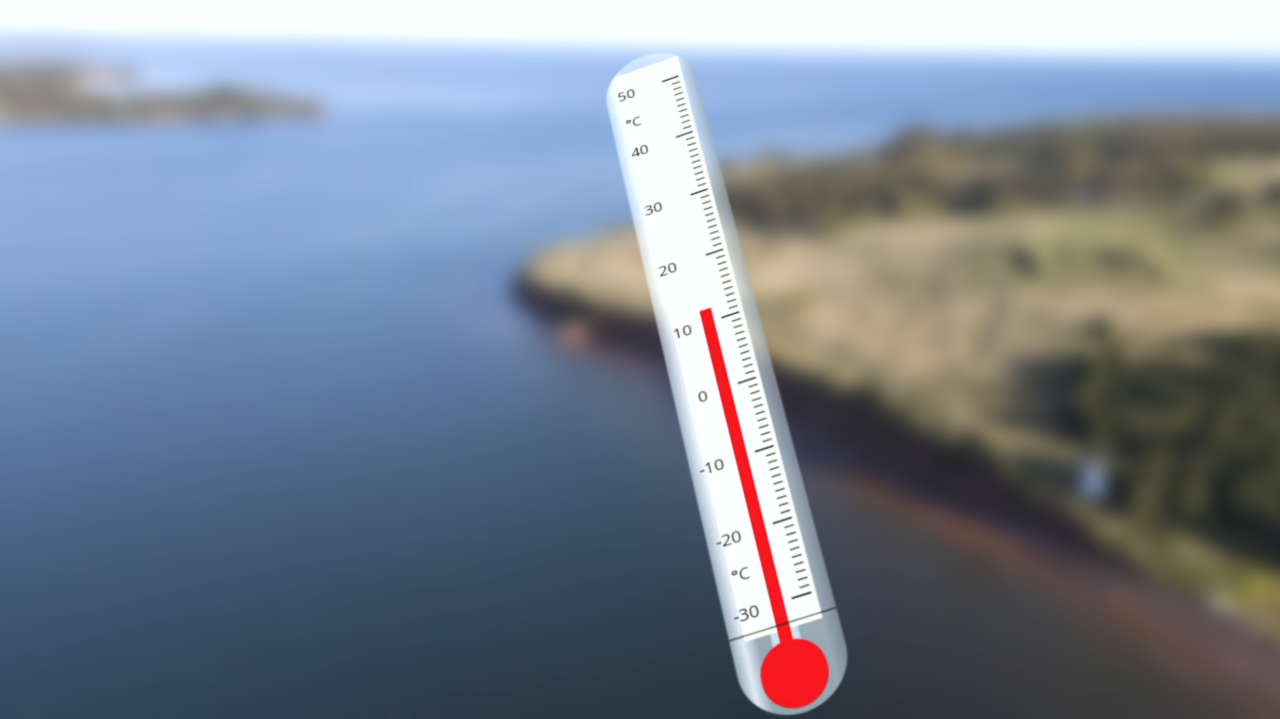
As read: **12** °C
